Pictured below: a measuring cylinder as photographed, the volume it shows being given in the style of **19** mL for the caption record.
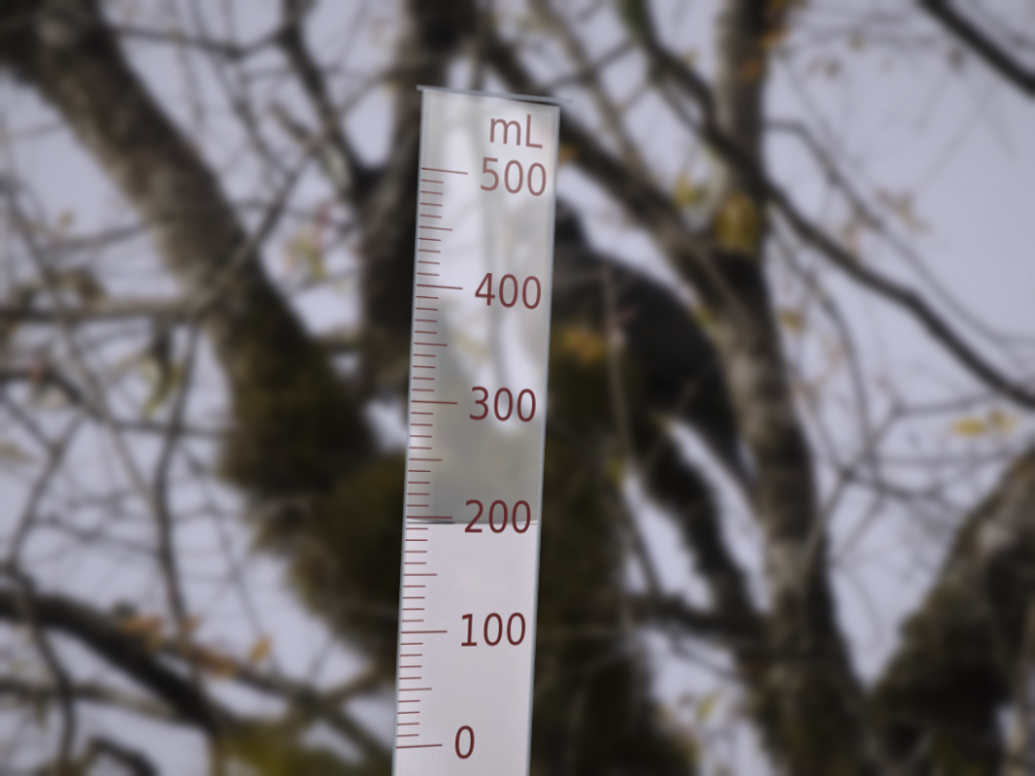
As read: **195** mL
